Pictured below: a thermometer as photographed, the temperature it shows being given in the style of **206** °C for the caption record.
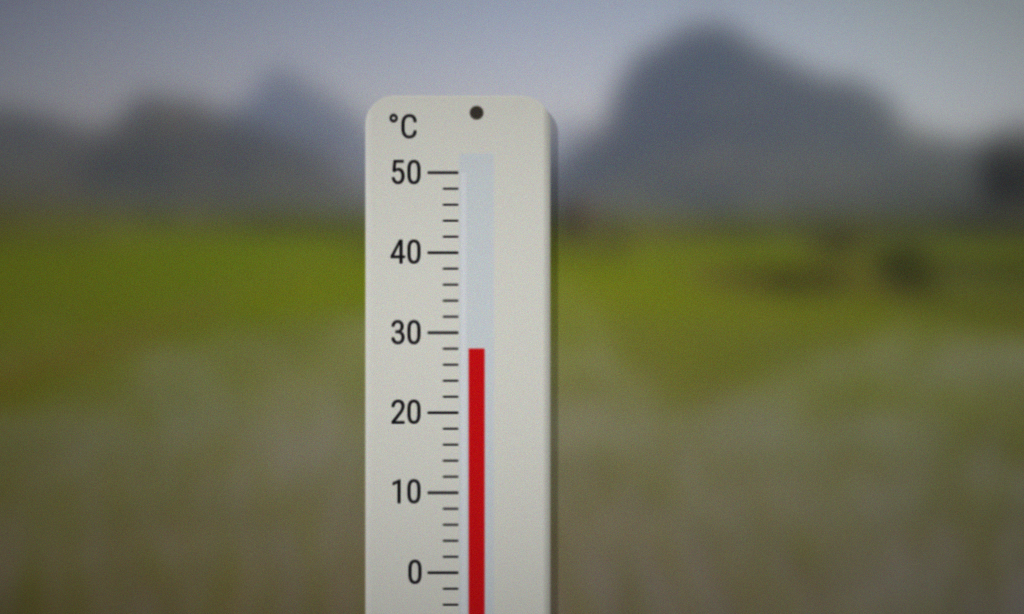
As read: **28** °C
